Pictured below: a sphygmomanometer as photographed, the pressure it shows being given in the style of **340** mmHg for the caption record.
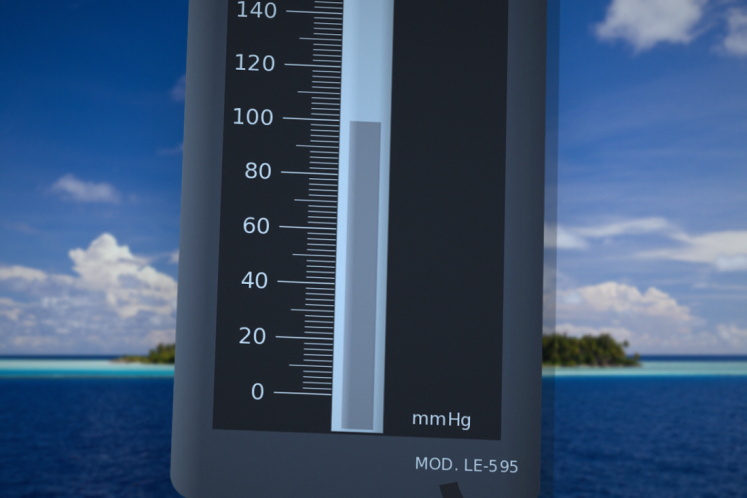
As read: **100** mmHg
